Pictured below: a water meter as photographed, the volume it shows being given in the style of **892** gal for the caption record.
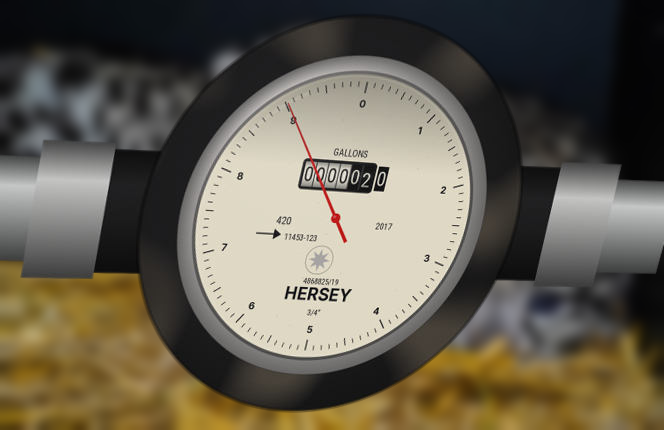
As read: **19.0** gal
